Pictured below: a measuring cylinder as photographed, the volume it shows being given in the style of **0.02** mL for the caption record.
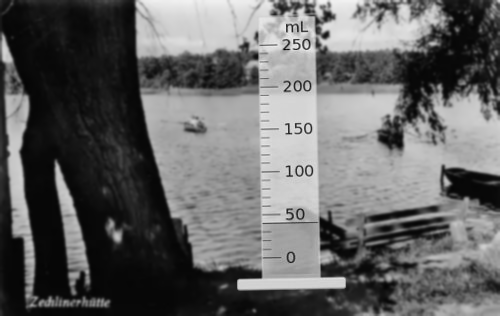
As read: **40** mL
